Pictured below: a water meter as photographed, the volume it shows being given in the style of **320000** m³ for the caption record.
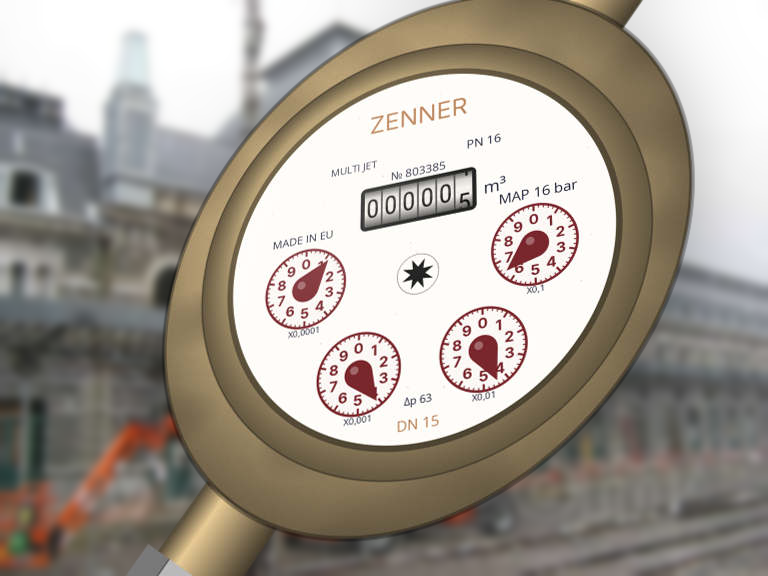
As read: **4.6441** m³
